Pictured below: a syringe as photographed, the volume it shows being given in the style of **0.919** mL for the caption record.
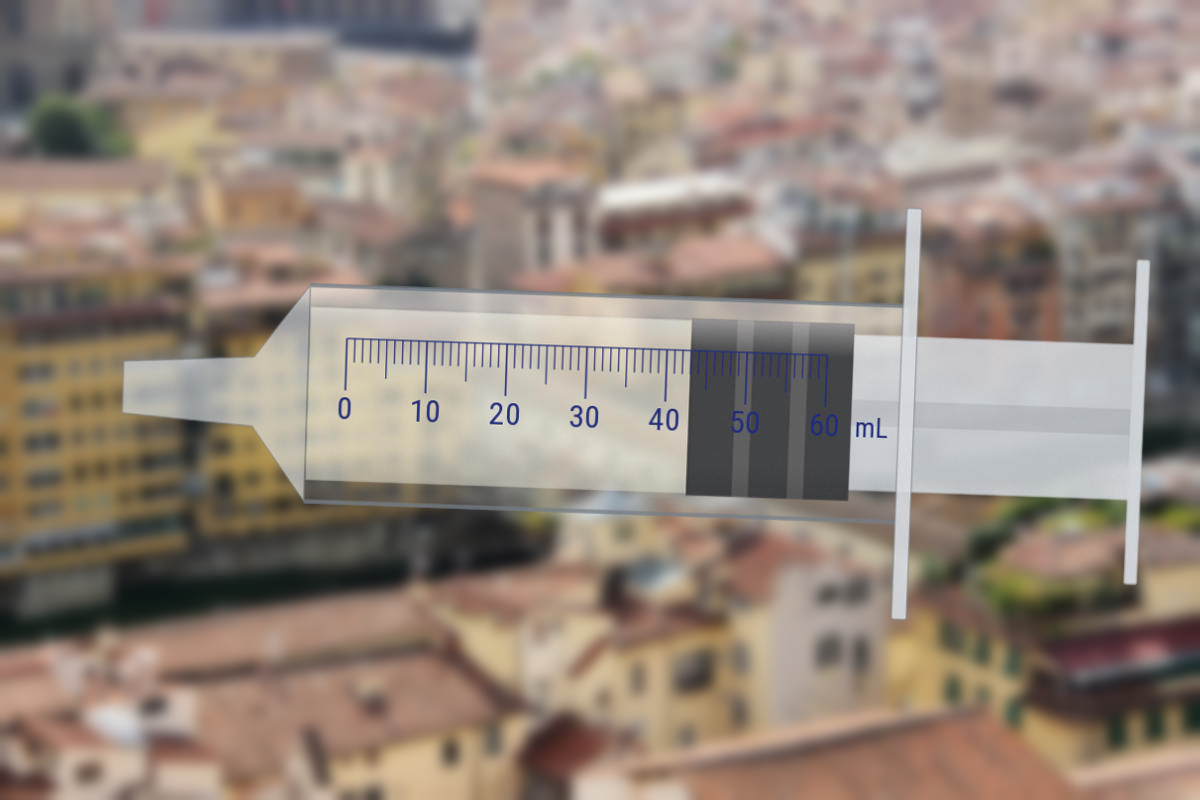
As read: **43** mL
